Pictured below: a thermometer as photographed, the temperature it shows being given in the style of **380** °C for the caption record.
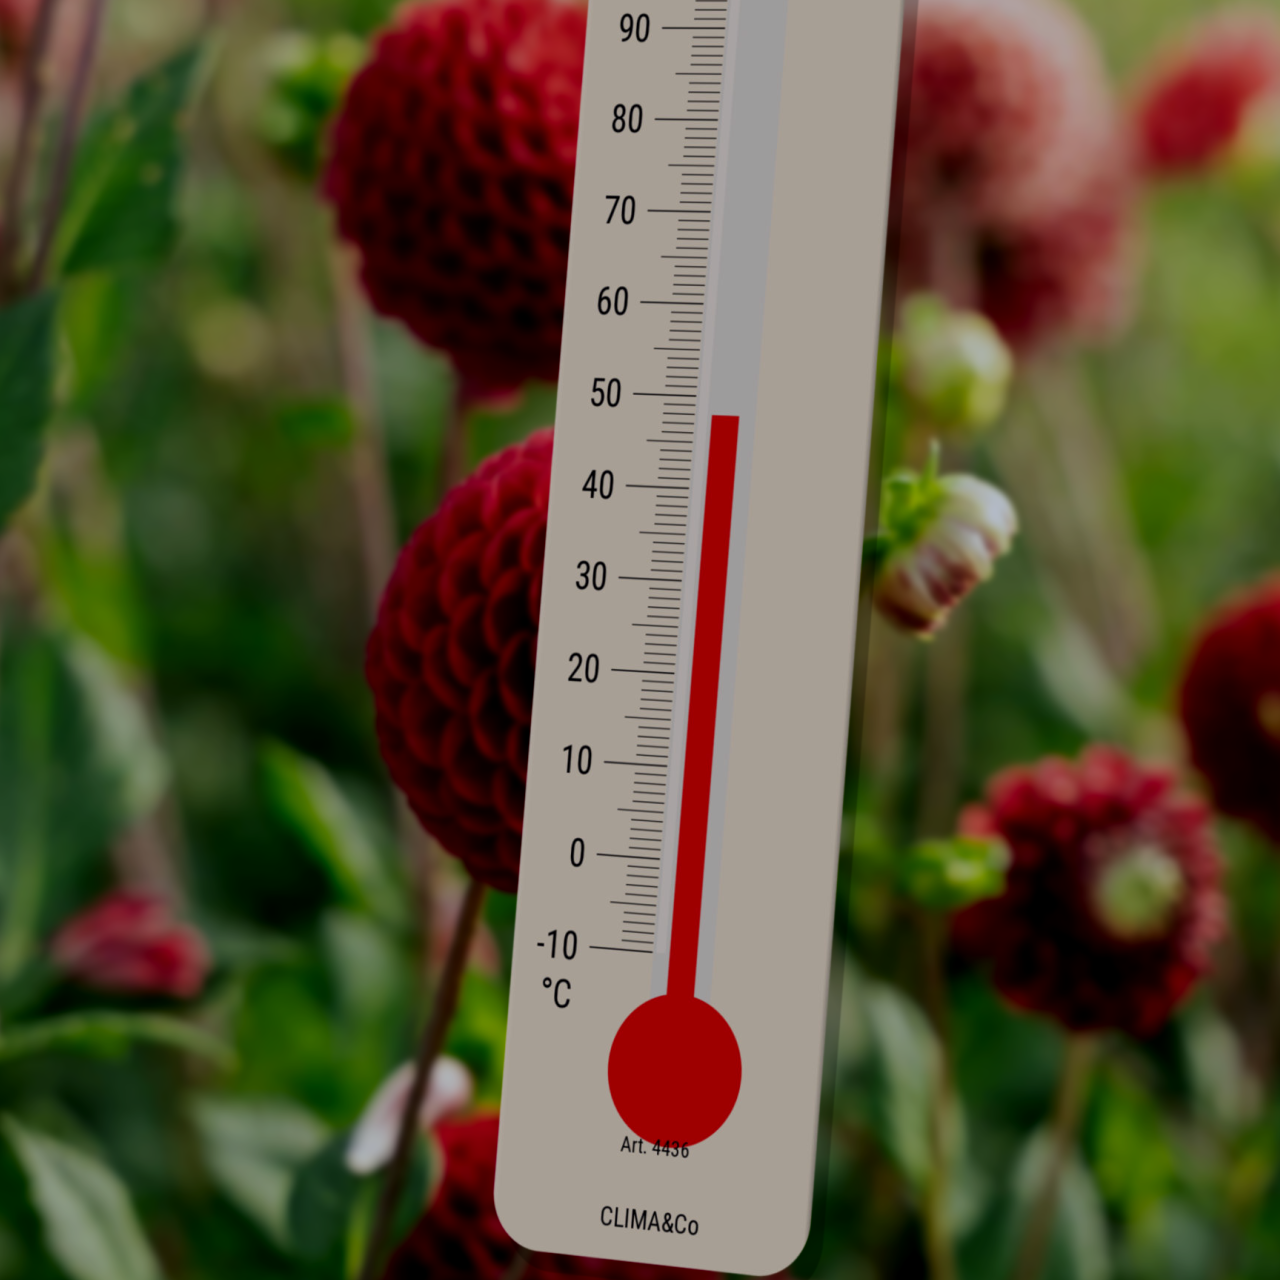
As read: **48** °C
